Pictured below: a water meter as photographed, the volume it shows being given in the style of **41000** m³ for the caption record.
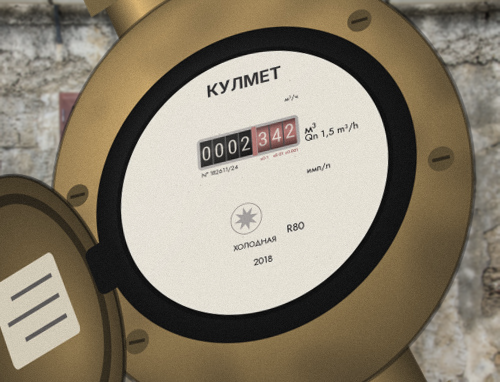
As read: **2.342** m³
